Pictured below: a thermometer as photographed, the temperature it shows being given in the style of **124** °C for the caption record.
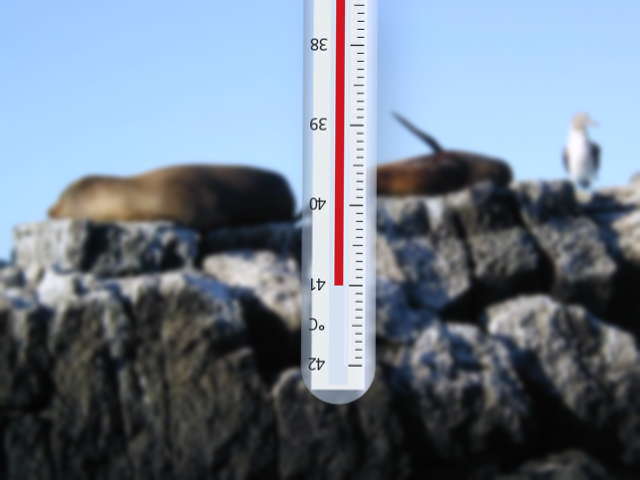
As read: **41** °C
